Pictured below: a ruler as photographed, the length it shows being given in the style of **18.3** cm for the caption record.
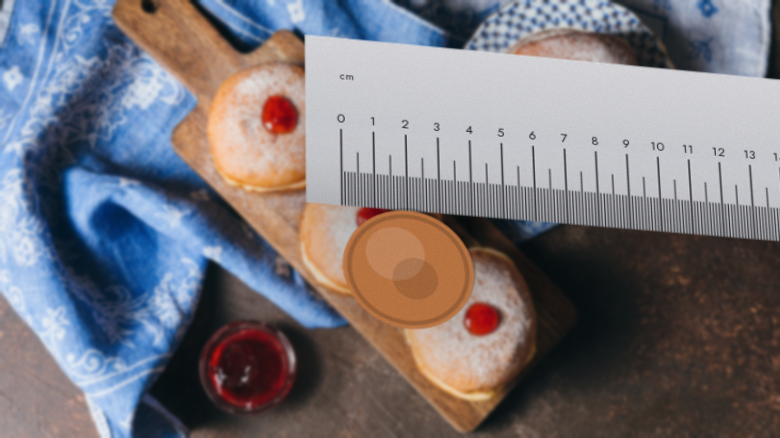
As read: **4** cm
